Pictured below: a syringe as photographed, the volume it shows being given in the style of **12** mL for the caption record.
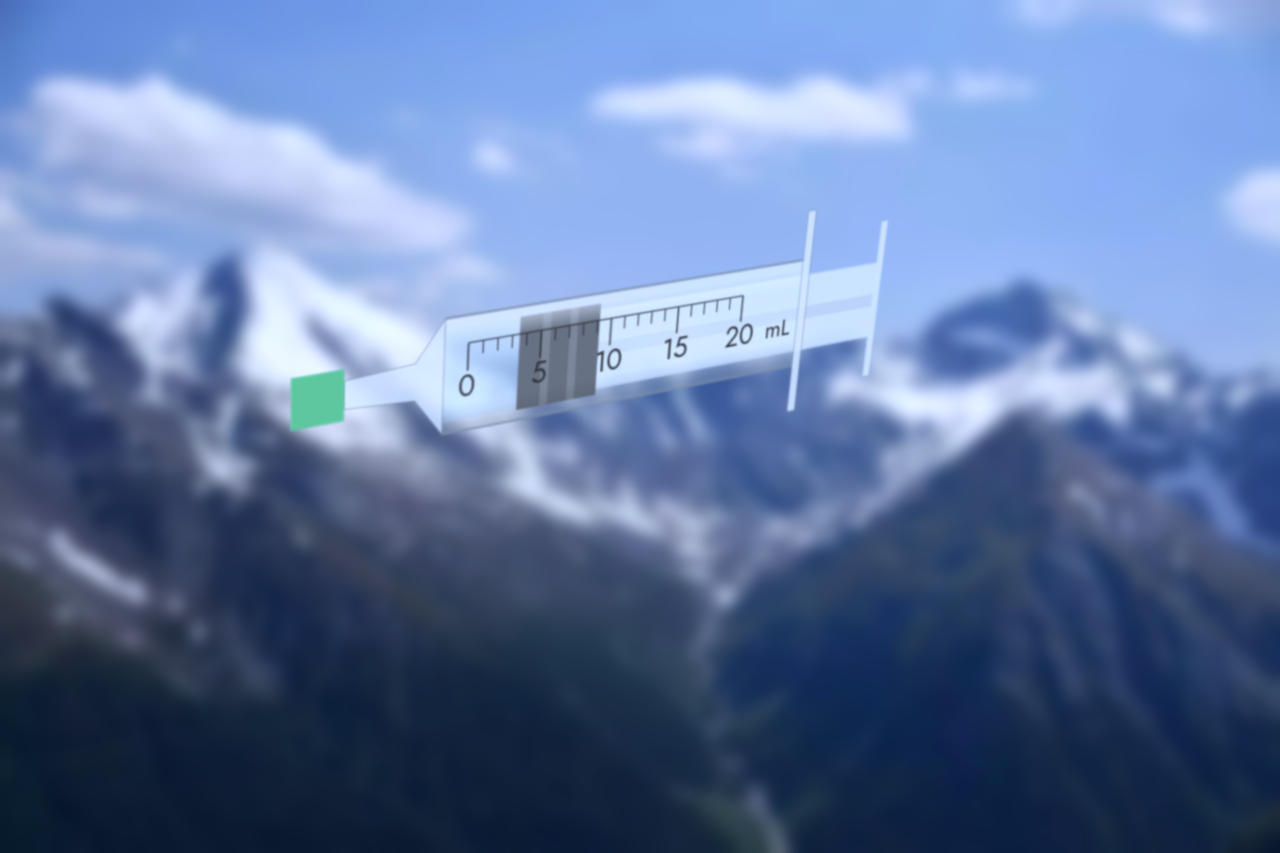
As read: **3.5** mL
